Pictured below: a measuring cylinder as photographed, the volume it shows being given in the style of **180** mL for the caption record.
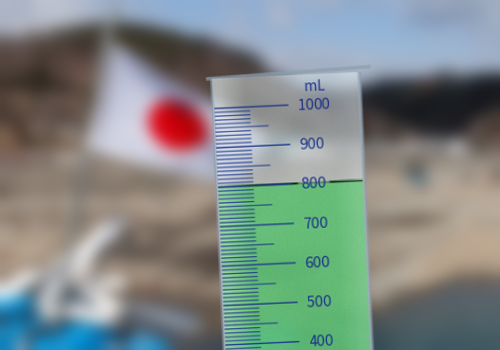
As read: **800** mL
